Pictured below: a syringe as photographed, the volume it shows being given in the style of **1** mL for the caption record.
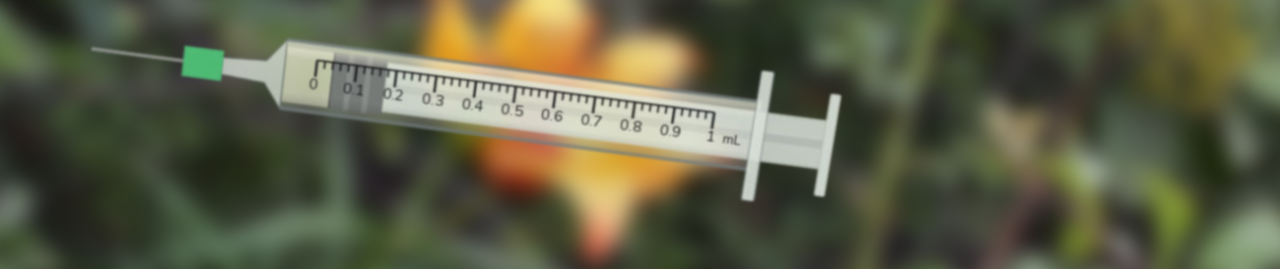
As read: **0.04** mL
